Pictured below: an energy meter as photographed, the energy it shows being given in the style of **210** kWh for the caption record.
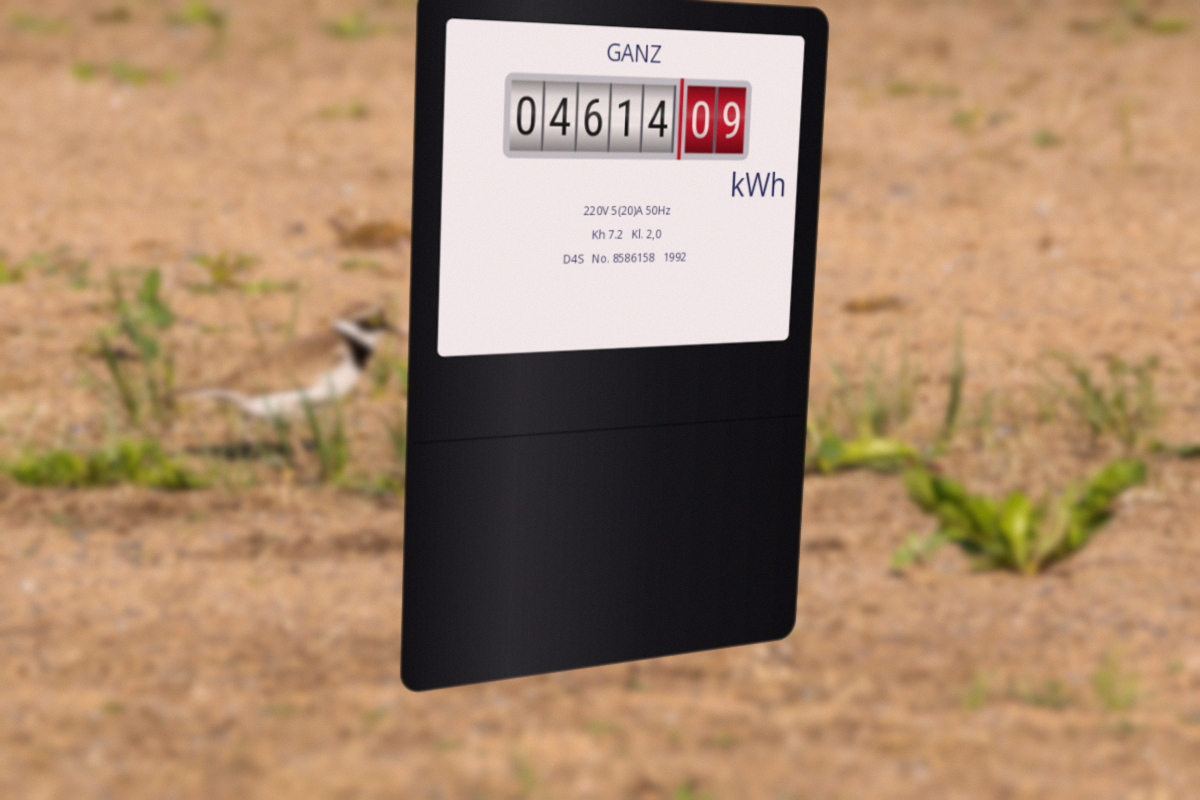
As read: **4614.09** kWh
